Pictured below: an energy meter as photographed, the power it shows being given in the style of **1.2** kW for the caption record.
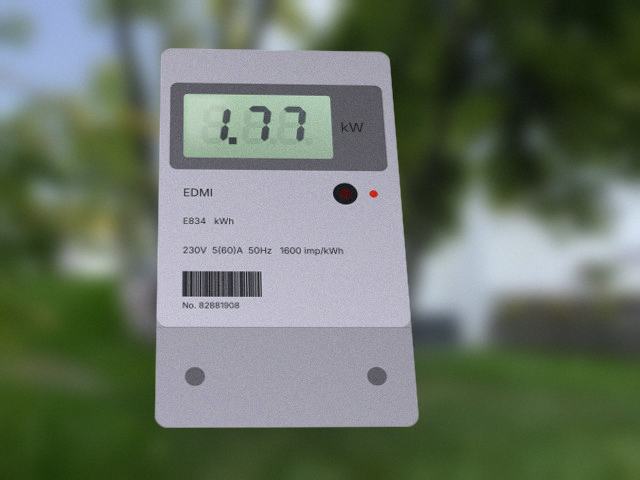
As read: **1.77** kW
